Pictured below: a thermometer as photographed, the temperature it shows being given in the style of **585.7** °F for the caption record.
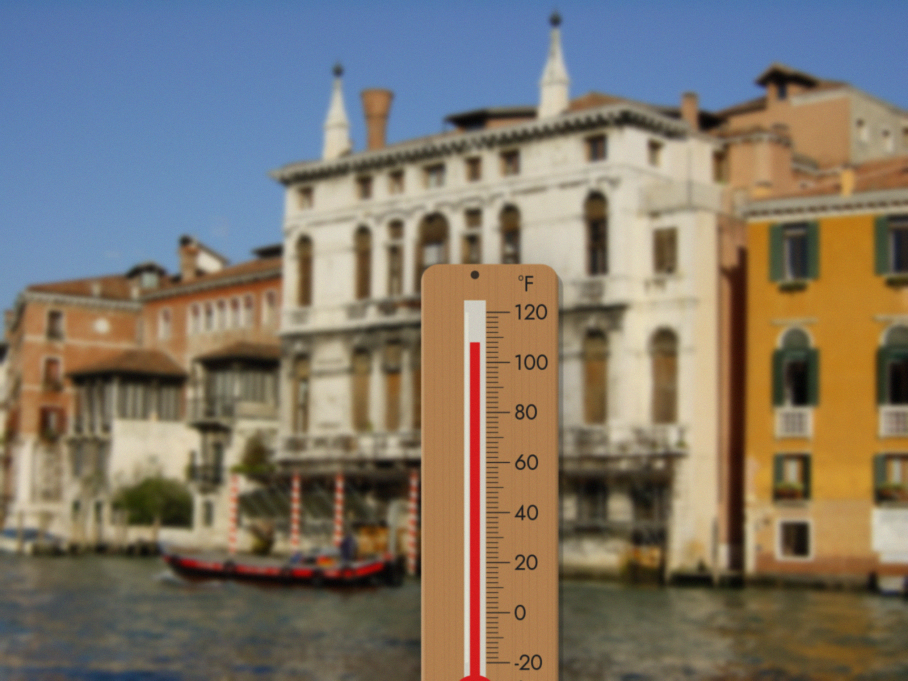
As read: **108** °F
